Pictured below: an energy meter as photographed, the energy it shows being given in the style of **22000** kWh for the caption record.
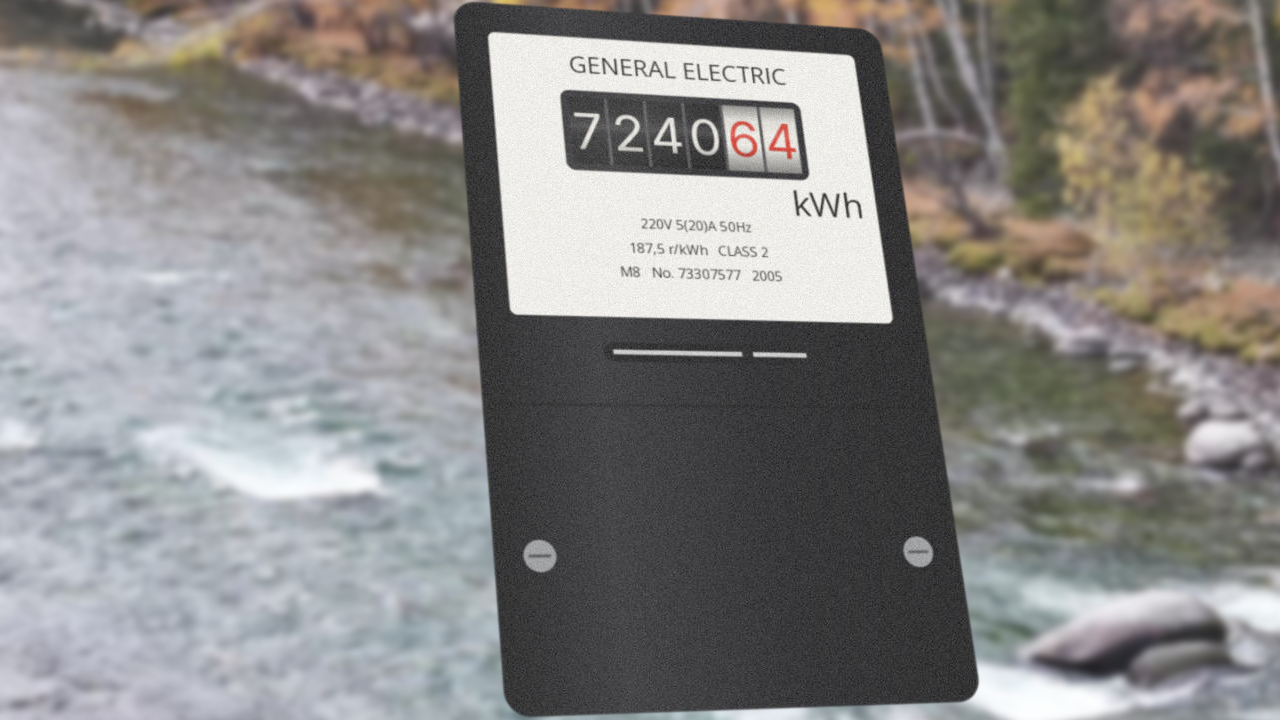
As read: **7240.64** kWh
